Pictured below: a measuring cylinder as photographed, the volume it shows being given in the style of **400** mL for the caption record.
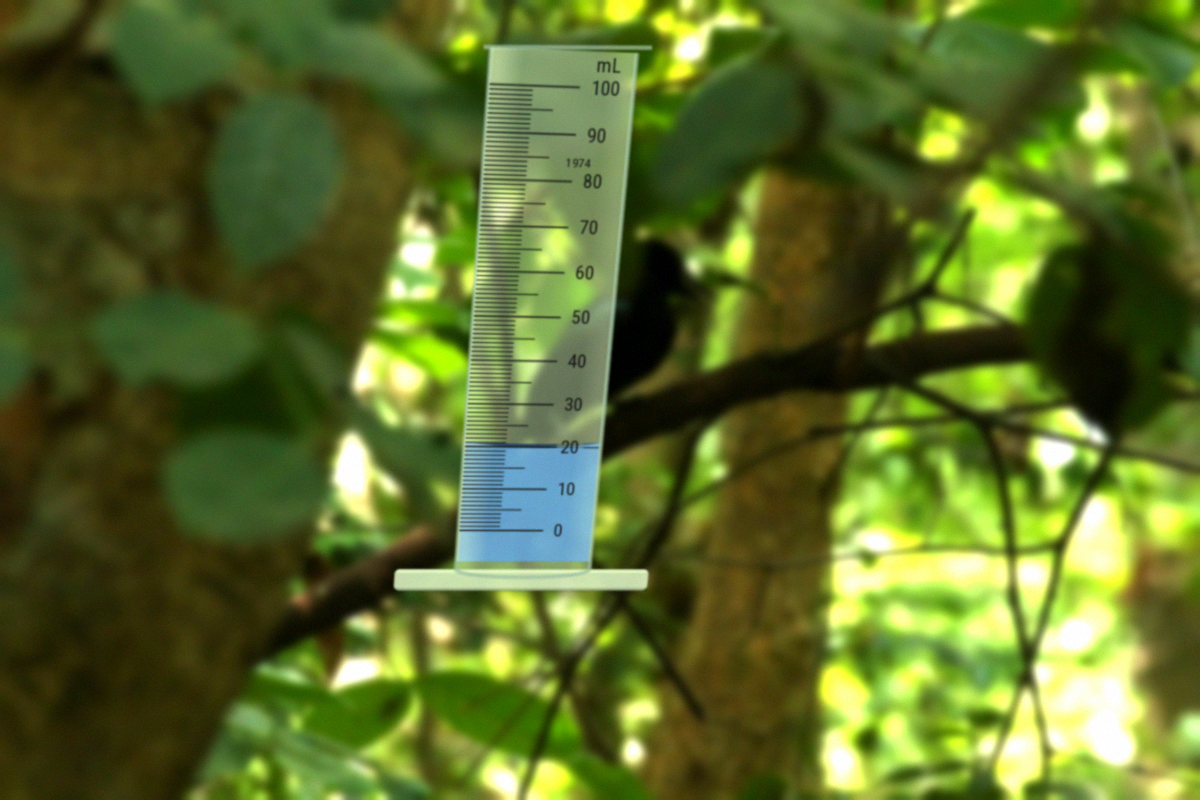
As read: **20** mL
